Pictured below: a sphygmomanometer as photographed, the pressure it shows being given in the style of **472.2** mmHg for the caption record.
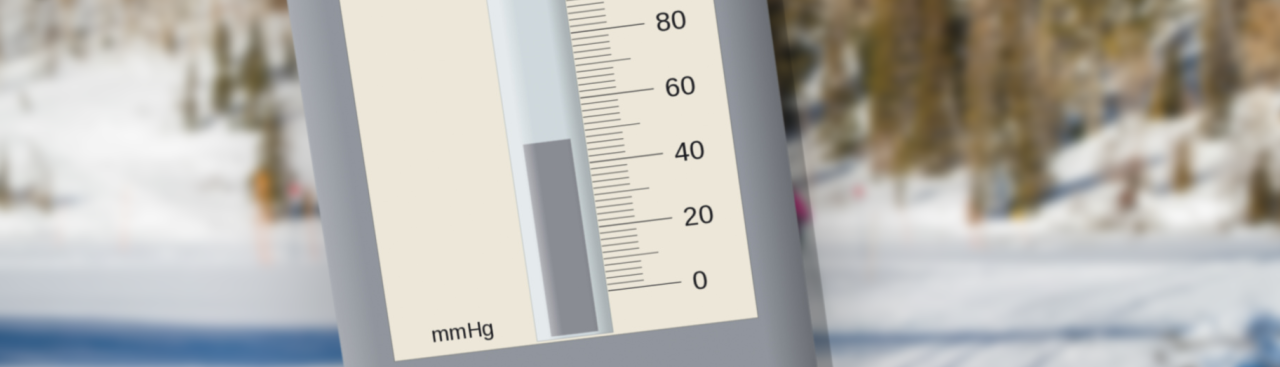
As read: **48** mmHg
